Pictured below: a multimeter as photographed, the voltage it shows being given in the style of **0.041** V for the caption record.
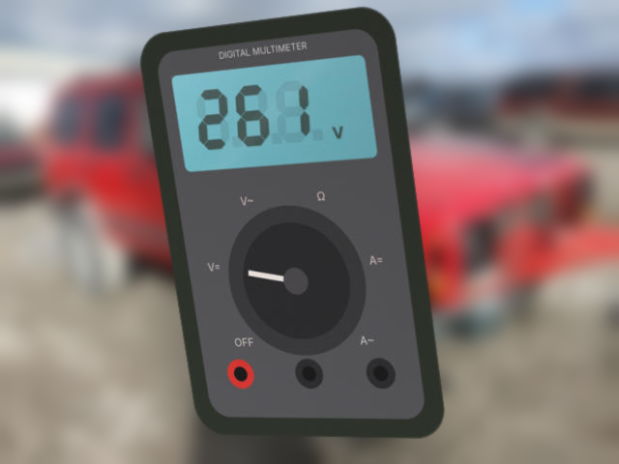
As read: **261** V
